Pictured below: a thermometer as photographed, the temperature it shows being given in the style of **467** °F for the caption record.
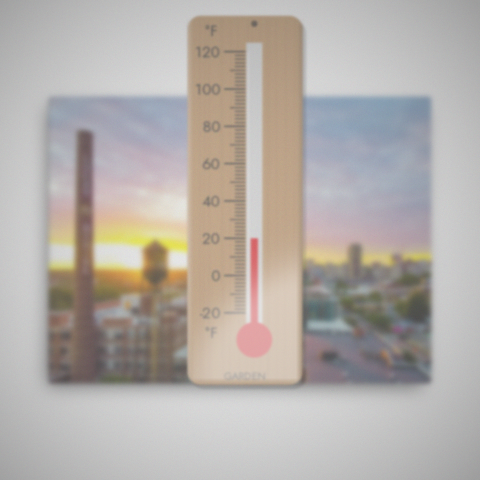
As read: **20** °F
